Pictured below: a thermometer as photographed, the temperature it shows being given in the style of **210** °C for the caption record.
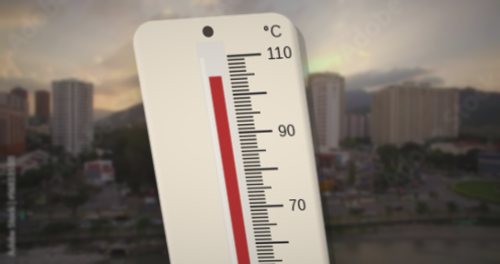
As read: **105** °C
